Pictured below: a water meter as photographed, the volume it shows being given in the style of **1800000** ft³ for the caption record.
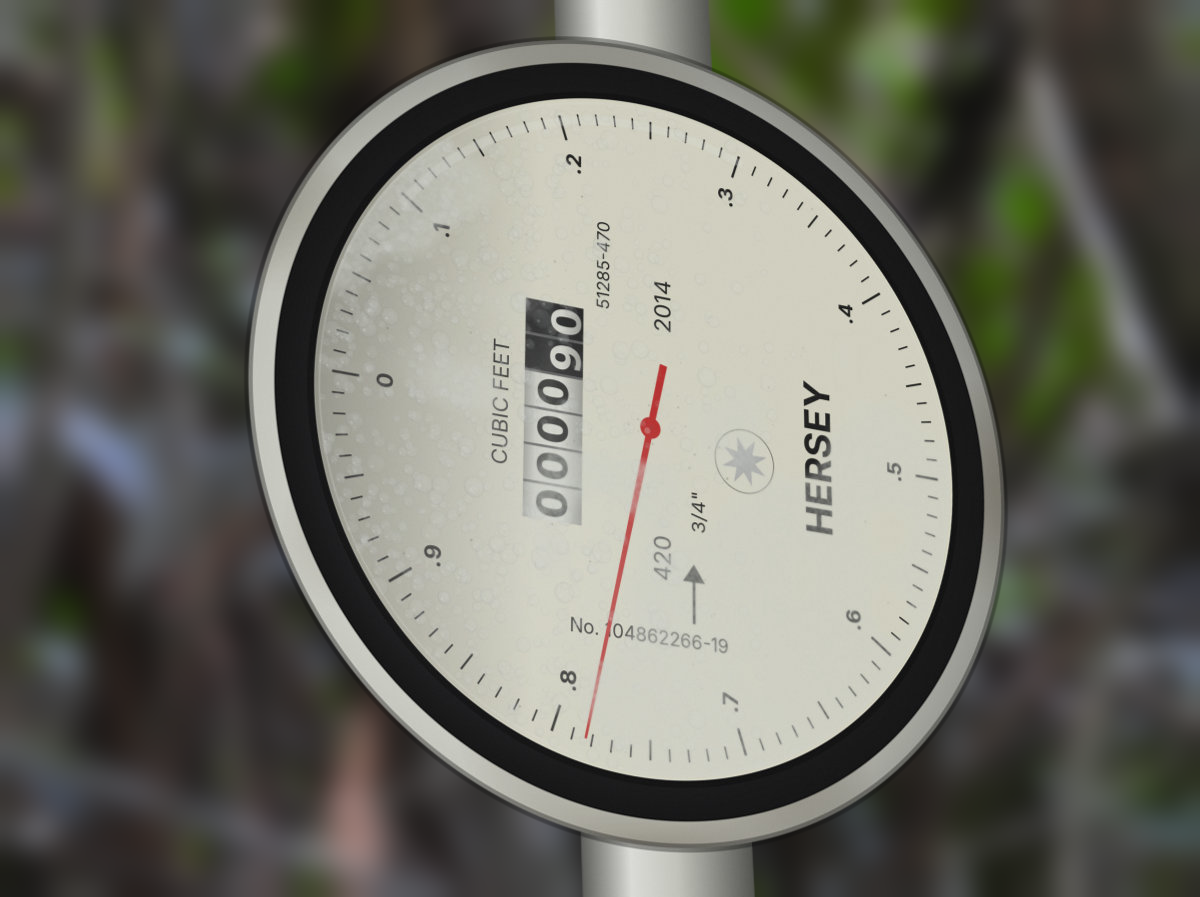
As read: **89.78** ft³
